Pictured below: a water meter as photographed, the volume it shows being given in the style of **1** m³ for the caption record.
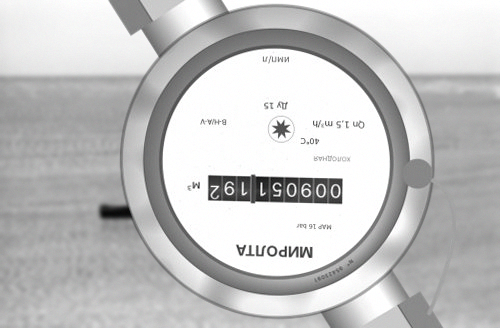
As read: **9051.192** m³
